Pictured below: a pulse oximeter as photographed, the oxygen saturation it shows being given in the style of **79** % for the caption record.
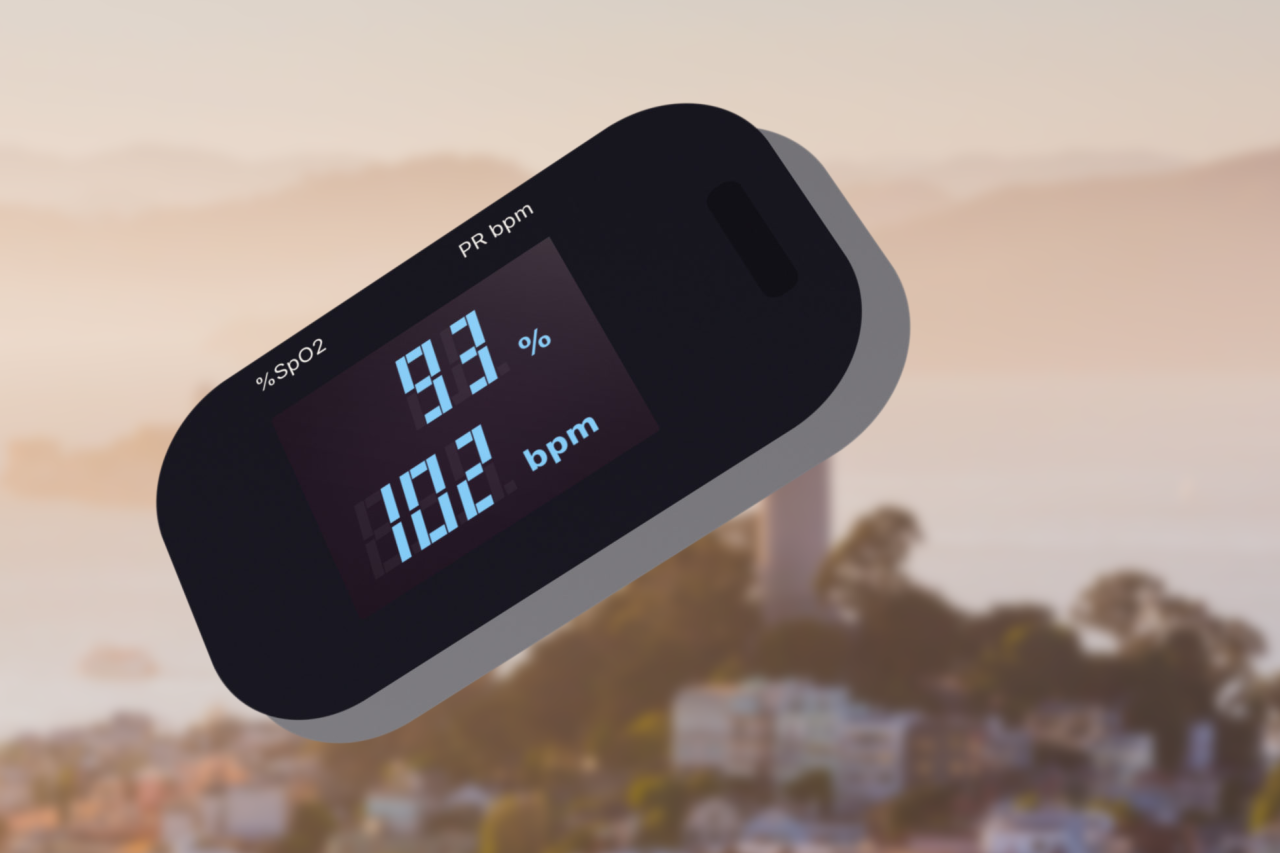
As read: **93** %
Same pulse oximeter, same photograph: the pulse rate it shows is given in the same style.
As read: **102** bpm
